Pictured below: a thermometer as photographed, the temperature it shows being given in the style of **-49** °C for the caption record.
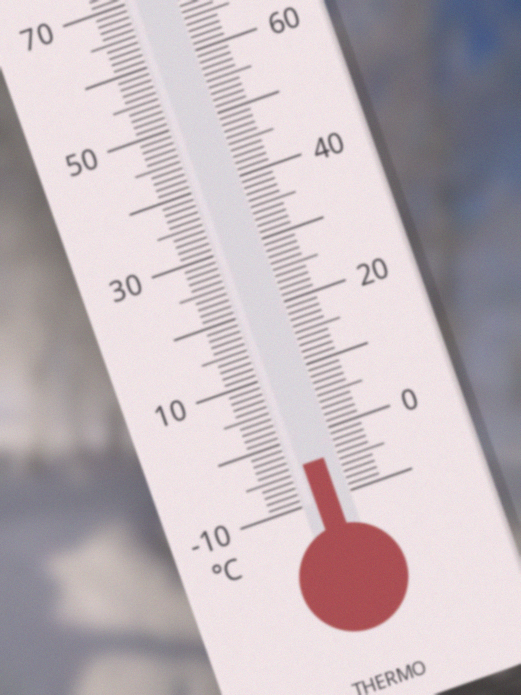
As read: **-4** °C
